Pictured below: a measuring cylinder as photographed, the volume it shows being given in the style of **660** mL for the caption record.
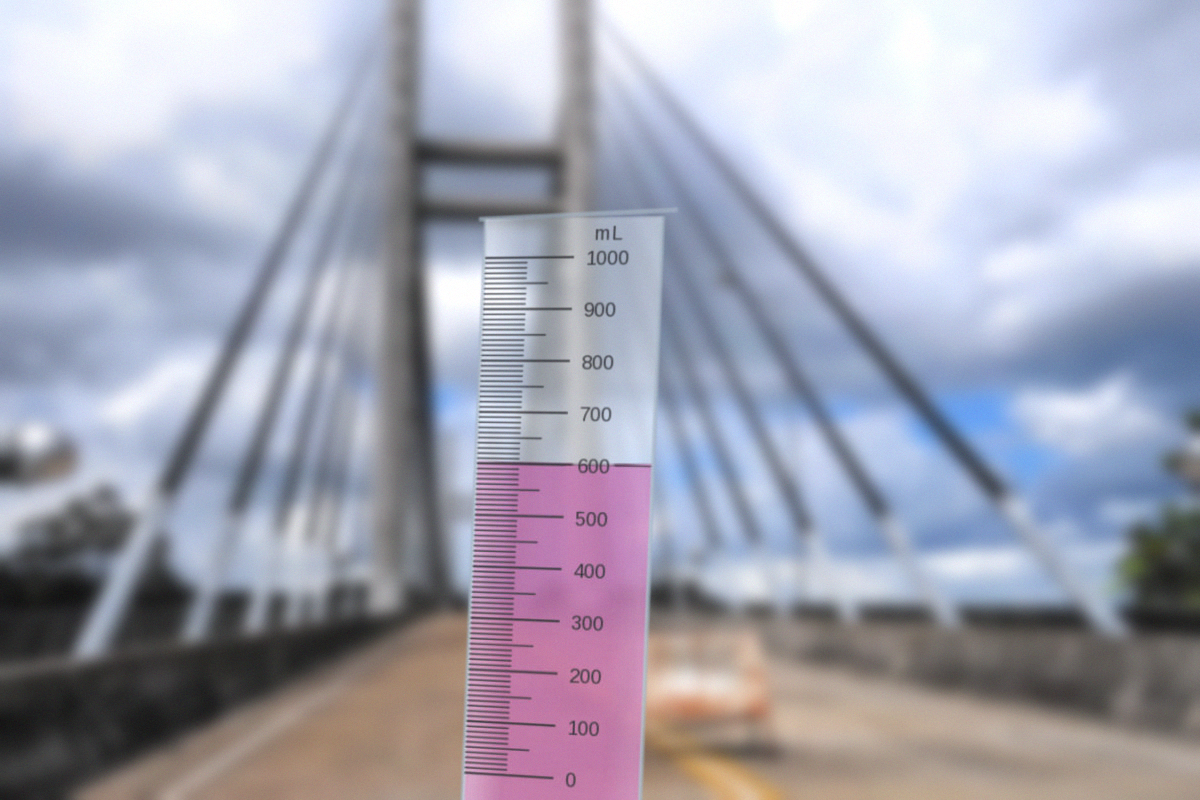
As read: **600** mL
